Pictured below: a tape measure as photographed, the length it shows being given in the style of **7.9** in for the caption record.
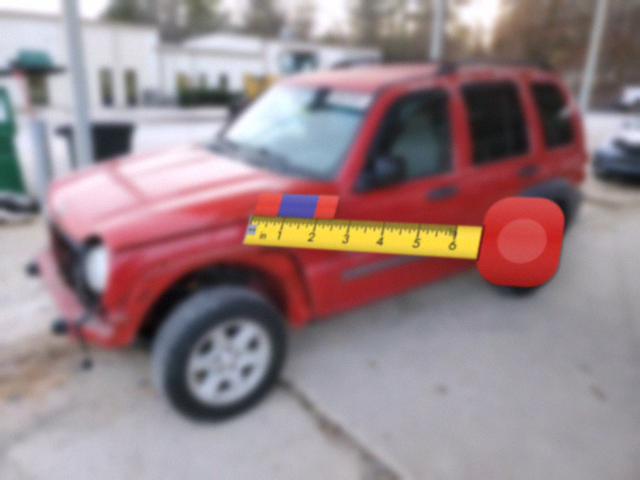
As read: **2.5** in
